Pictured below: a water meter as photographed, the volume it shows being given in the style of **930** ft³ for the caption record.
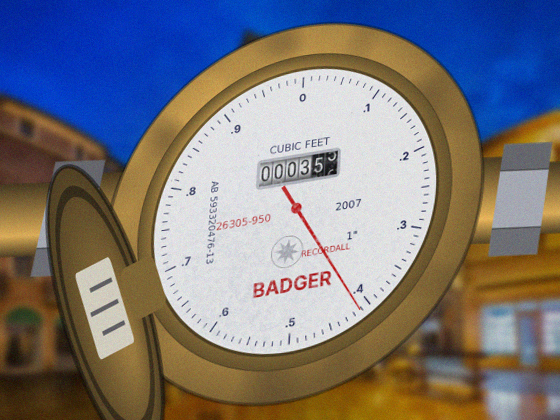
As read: **355.41** ft³
